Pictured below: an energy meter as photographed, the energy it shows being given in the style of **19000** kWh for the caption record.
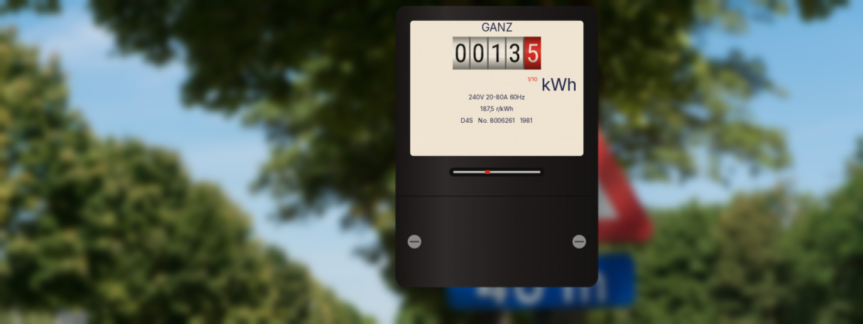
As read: **13.5** kWh
